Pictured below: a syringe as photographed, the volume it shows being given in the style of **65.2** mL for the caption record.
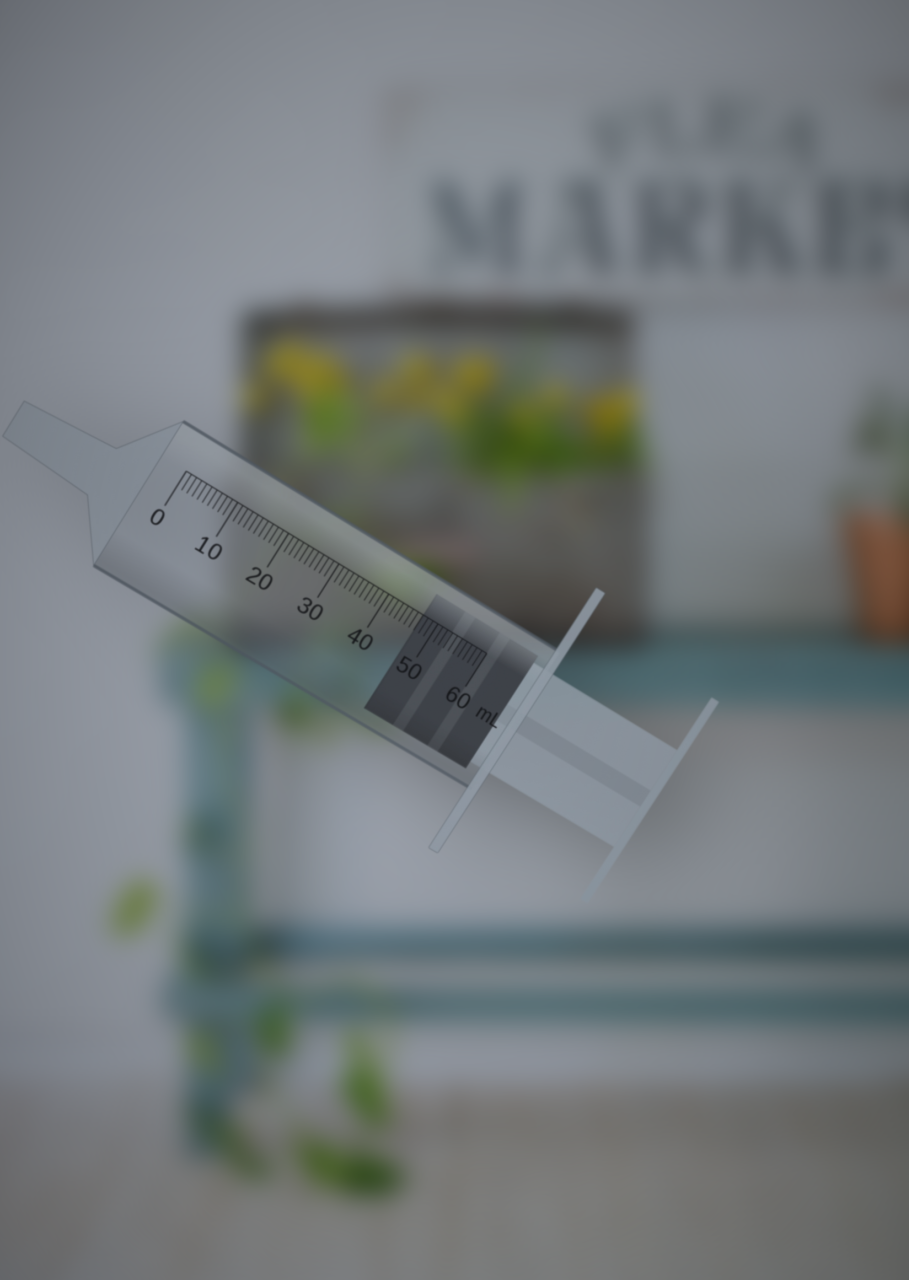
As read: **47** mL
